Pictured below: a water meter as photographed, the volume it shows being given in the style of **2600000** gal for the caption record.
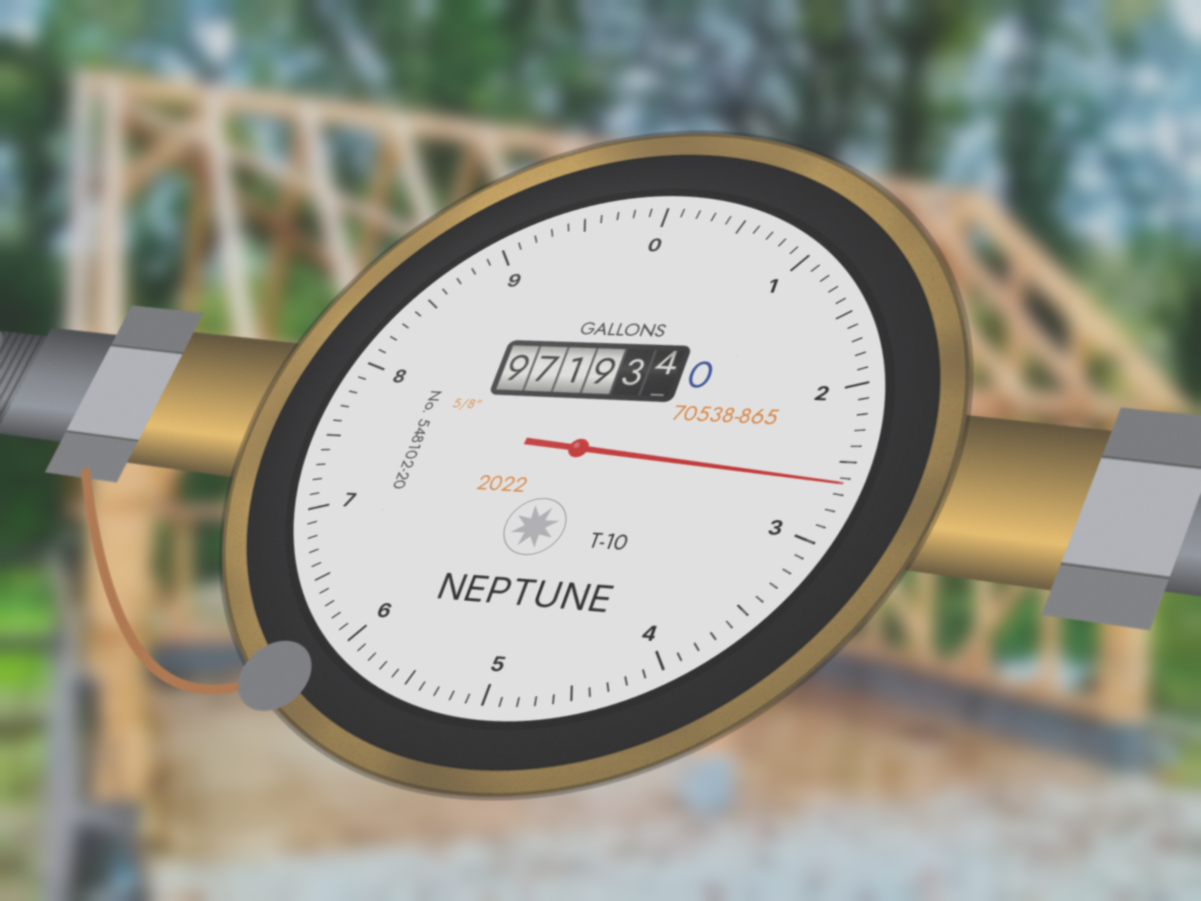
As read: **9719342.6** gal
